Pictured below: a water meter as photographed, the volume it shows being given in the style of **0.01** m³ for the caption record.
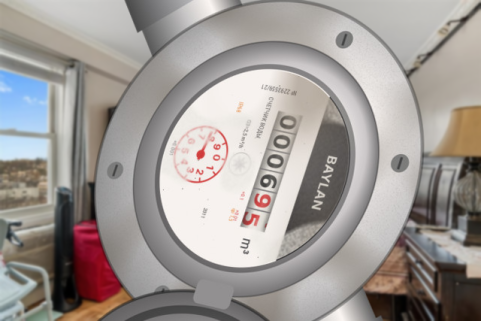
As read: **6.947** m³
